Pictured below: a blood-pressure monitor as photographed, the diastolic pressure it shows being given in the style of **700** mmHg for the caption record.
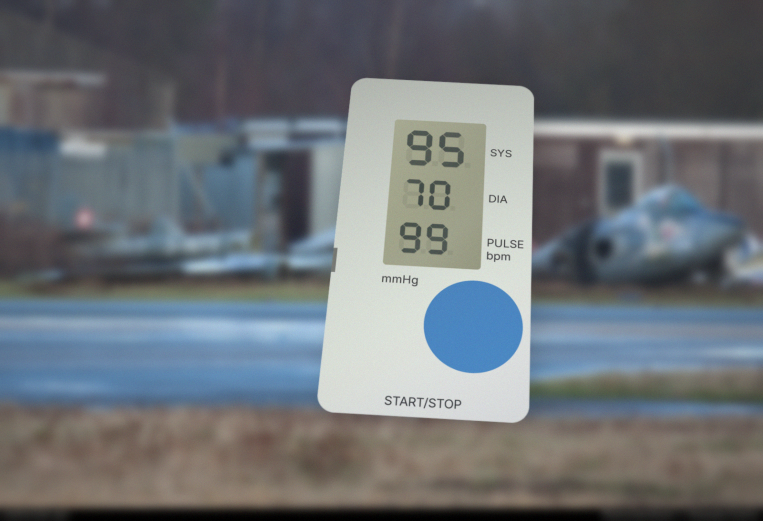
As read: **70** mmHg
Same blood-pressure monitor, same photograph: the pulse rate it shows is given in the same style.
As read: **99** bpm
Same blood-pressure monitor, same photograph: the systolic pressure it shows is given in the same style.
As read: **95** mmHg
